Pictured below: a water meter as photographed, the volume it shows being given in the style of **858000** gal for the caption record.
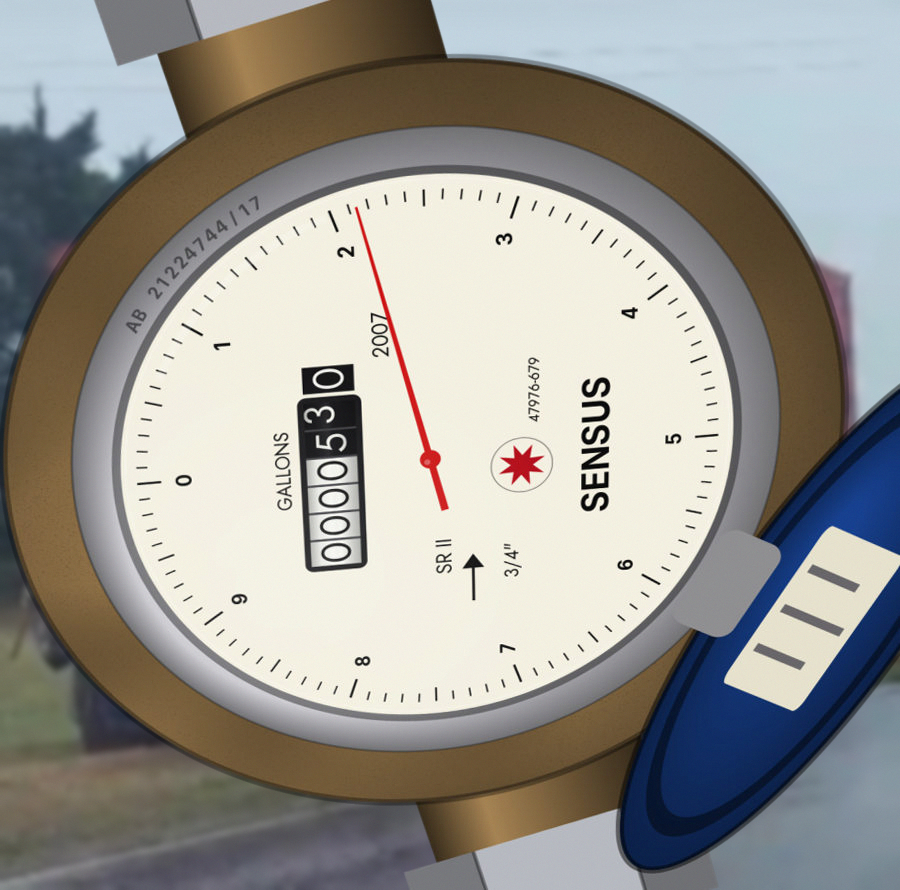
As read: **532.1** gal
